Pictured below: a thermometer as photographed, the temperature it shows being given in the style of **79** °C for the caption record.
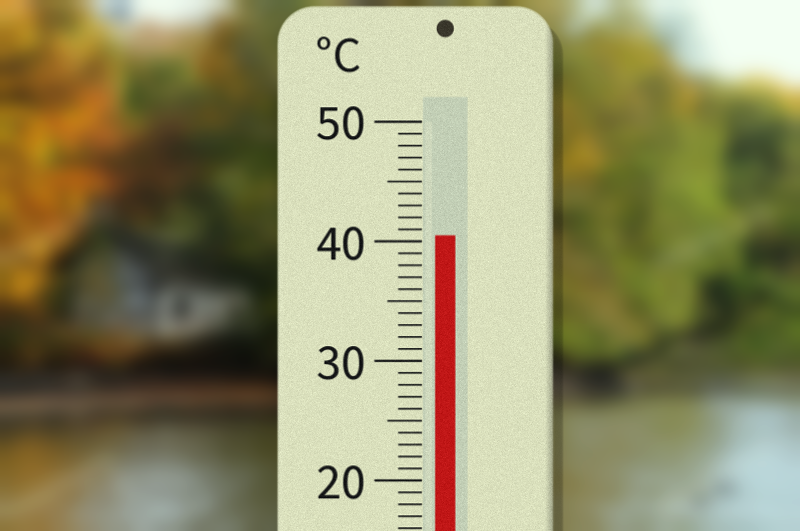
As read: **40.5** °C
